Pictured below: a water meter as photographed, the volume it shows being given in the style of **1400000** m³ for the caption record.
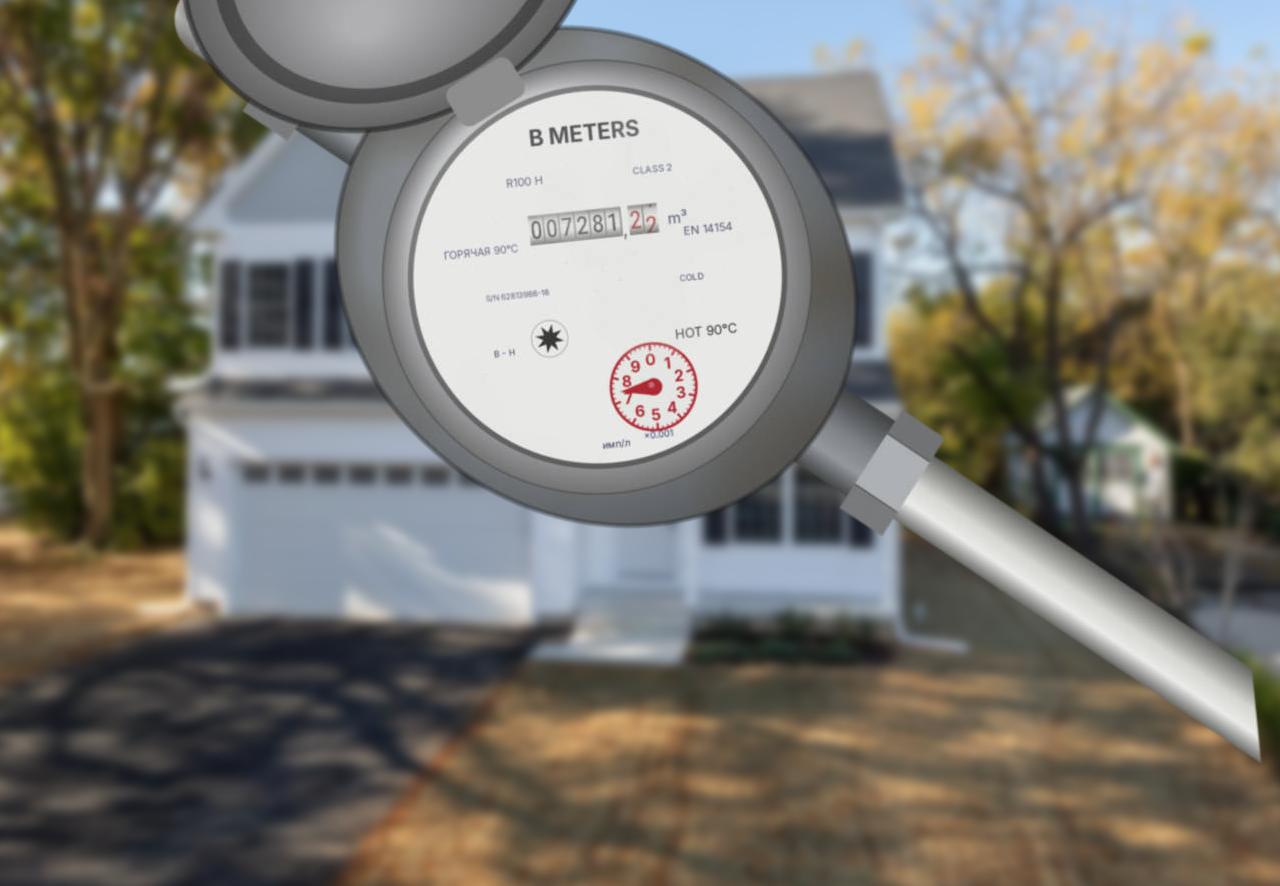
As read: **7281.217** m³
